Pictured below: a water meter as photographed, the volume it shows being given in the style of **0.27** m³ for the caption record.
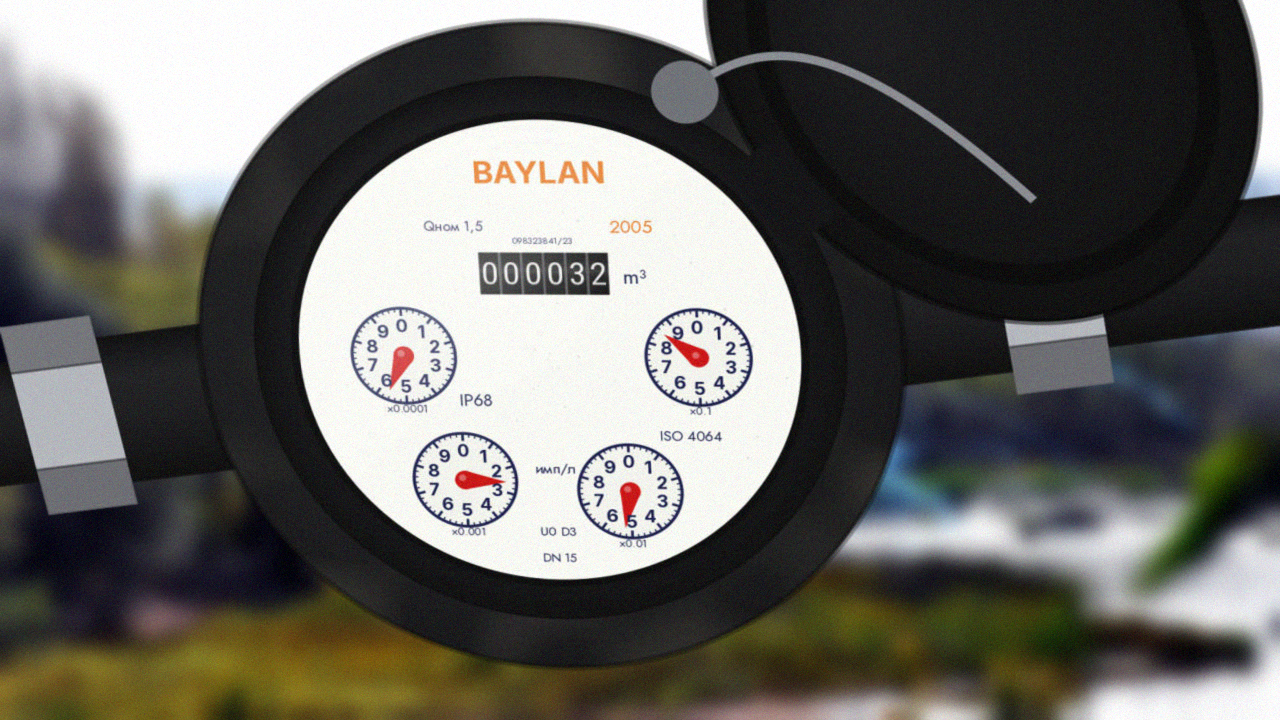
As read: **32.8525** m³
